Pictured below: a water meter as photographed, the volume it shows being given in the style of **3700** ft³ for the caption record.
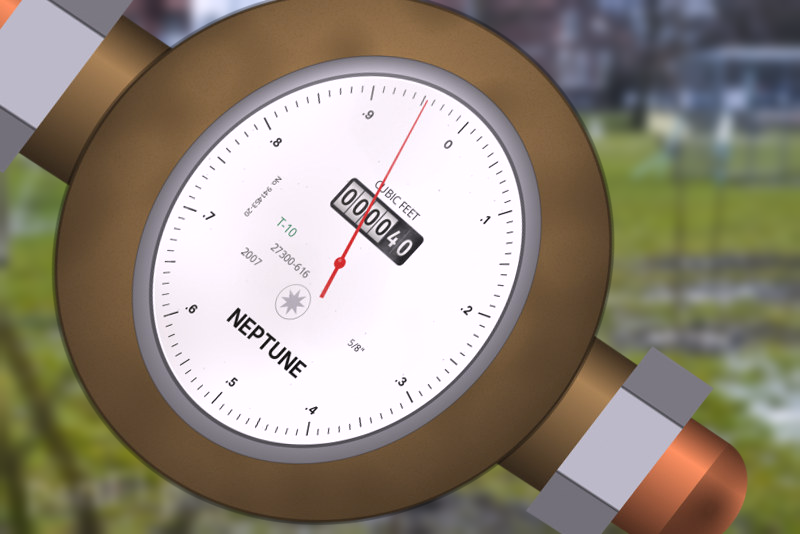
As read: **39.95** ft³
